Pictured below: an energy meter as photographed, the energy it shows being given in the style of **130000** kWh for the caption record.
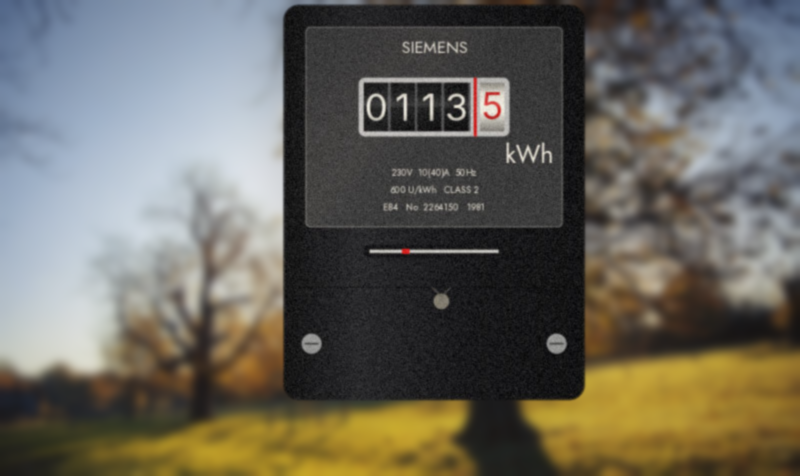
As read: **113.5** kWh
